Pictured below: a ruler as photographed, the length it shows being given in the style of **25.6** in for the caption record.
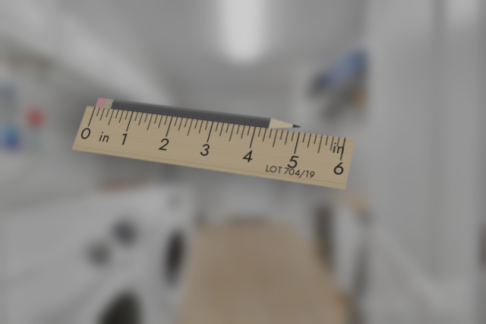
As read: **5** in
